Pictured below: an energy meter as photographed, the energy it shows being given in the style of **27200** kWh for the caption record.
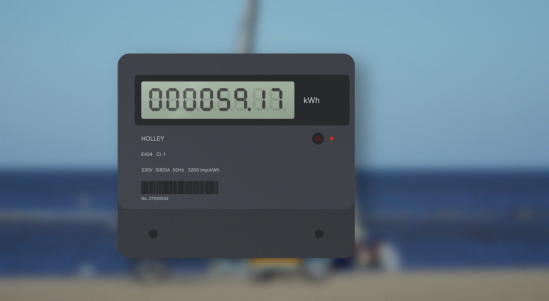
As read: **59.17** kWh
